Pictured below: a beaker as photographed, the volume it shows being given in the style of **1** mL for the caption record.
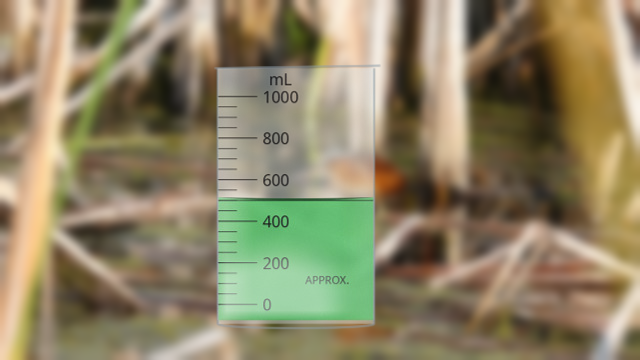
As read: **500** mL
